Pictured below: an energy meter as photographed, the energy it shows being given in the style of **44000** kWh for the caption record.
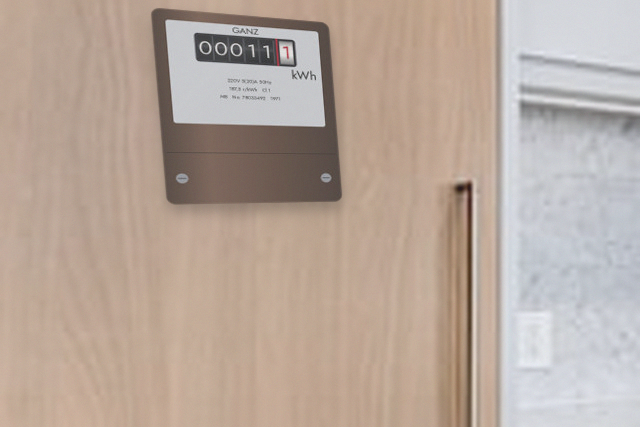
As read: **11.1** kWh
